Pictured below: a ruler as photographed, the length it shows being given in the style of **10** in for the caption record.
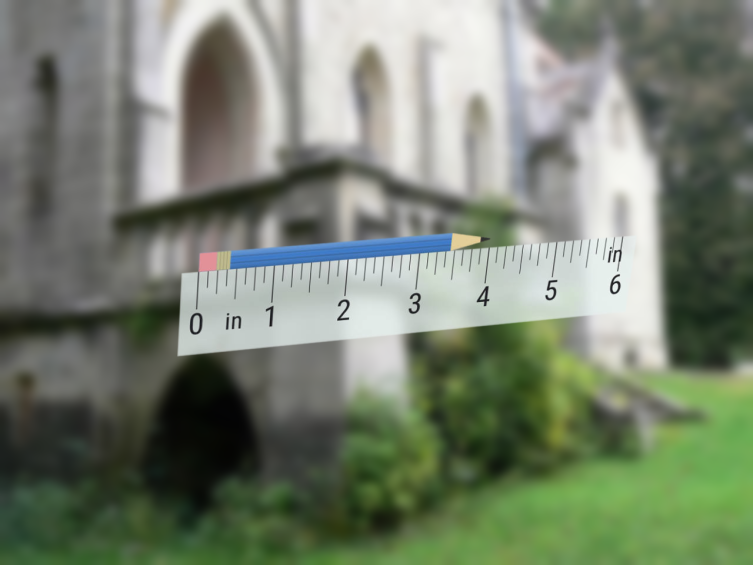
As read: **4** in
